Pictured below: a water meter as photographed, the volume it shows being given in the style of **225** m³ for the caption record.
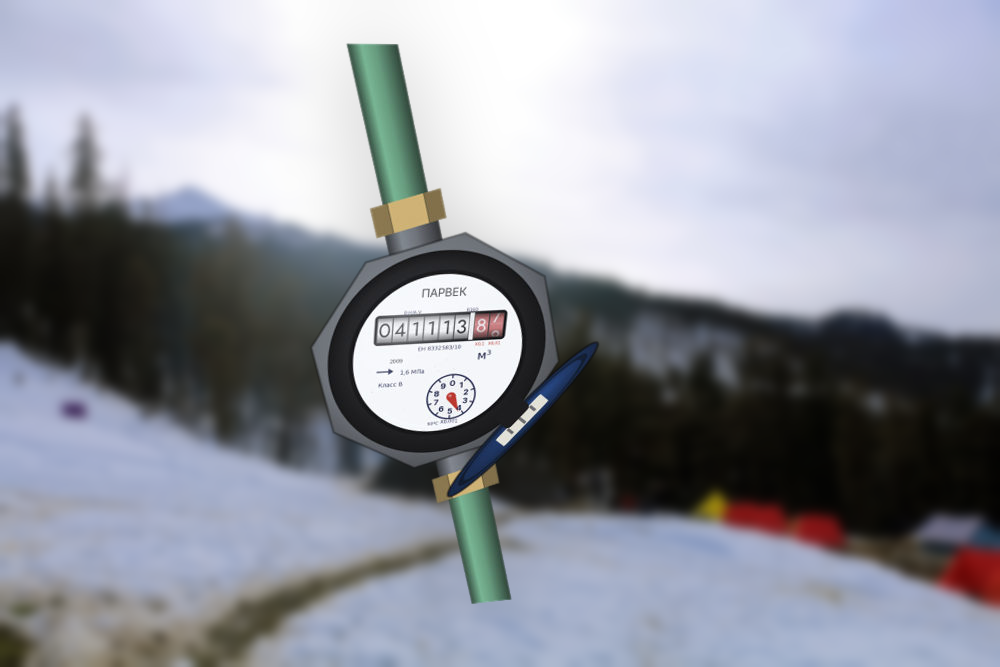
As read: **41113.874** m³
